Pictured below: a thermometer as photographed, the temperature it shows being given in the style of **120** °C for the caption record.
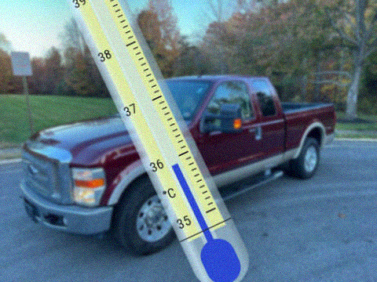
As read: **35.9** °C
